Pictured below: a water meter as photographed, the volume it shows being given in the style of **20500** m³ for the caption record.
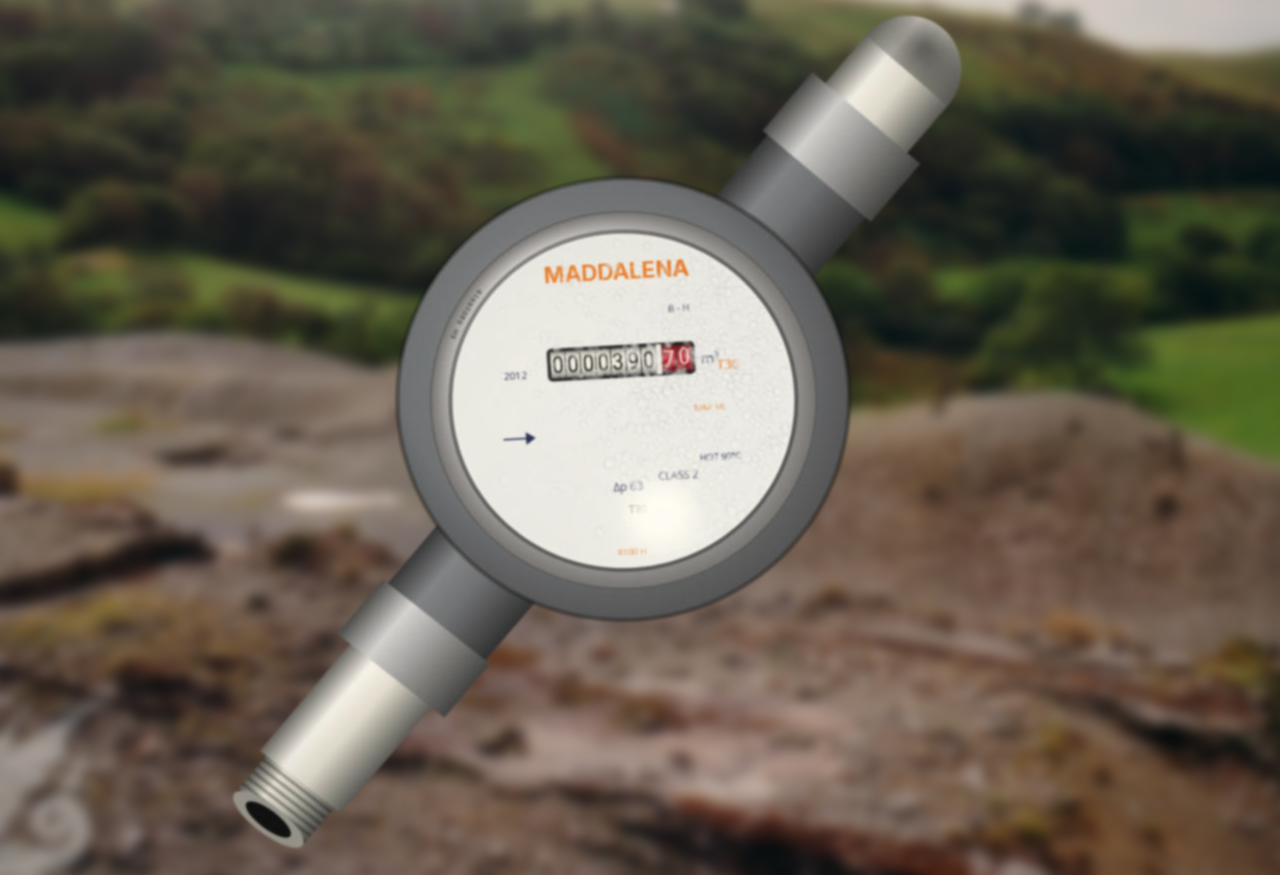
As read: **390.70** m³
